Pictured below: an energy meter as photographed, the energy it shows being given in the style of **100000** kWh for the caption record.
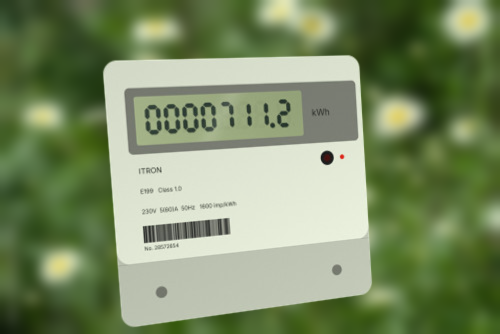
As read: **711.2** kWh
